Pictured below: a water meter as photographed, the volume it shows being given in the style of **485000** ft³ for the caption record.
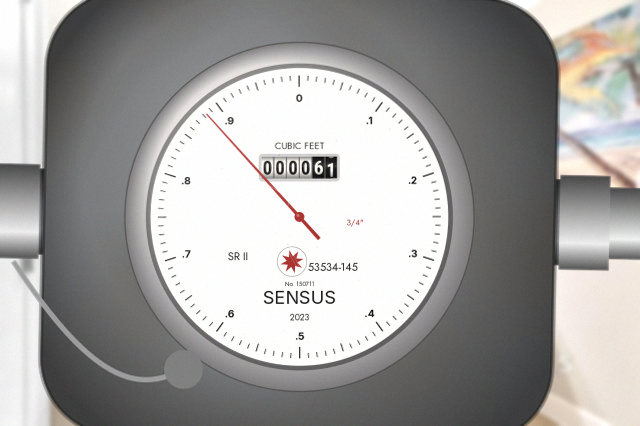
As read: **60.88** ft³
